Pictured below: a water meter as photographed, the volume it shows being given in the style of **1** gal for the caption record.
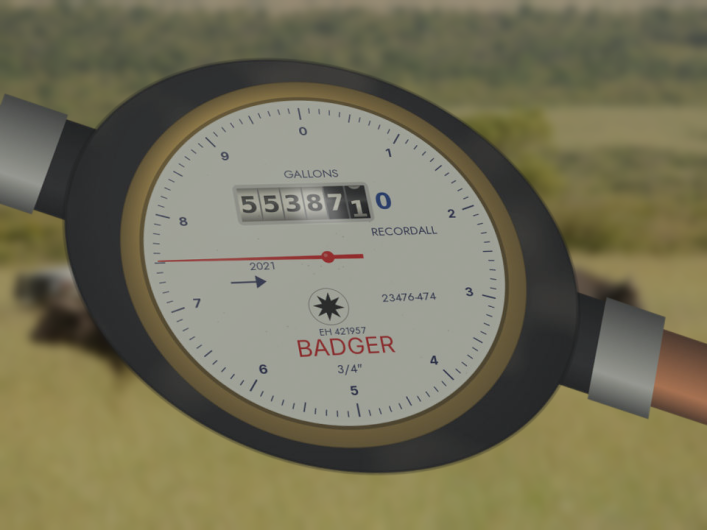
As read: **5538707.5** gal
